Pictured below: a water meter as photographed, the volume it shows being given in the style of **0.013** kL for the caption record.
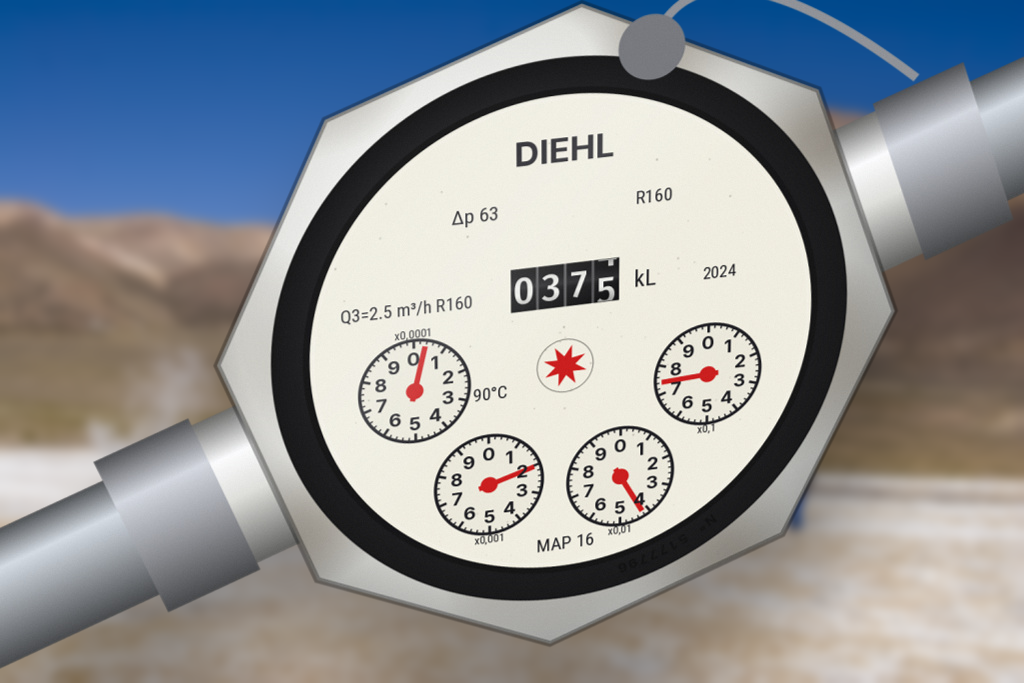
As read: **374.7420** kL
